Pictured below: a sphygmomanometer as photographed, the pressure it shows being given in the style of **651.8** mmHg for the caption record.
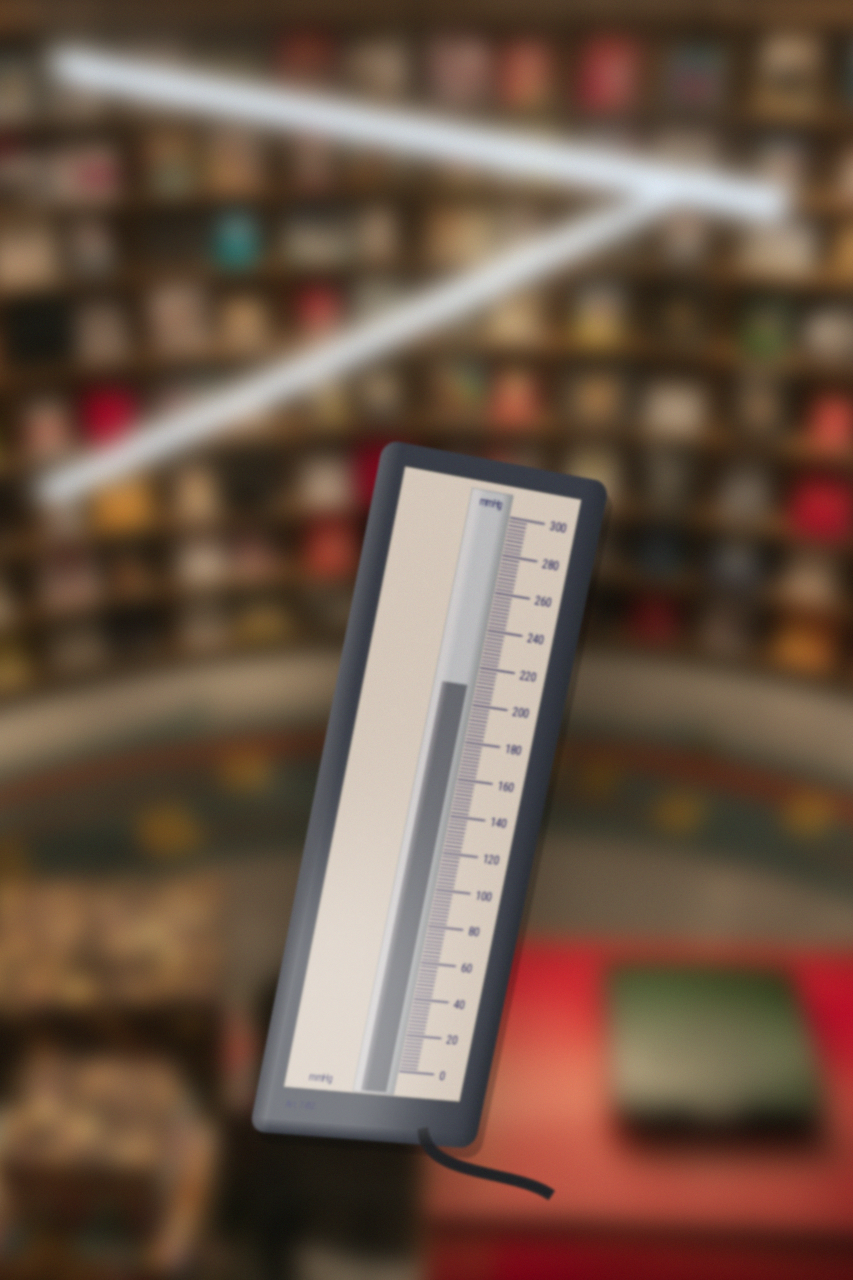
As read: **210** mmHg
